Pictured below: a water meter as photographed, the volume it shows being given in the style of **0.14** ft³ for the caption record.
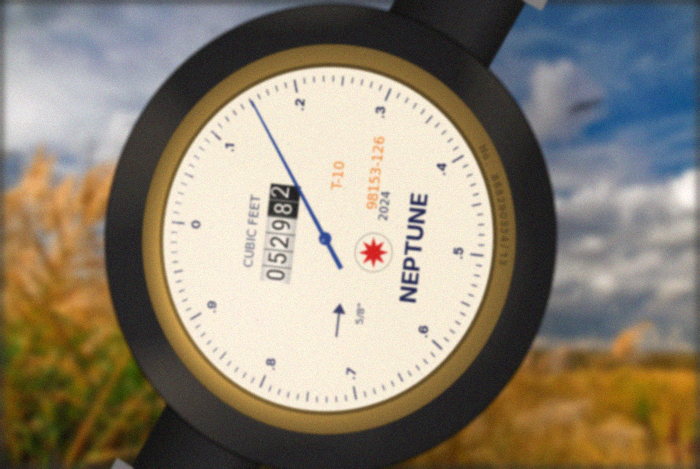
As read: **52982.15** ft³
